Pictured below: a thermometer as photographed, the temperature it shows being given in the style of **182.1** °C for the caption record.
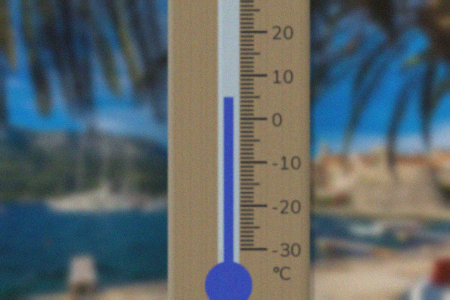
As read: **5** °C
